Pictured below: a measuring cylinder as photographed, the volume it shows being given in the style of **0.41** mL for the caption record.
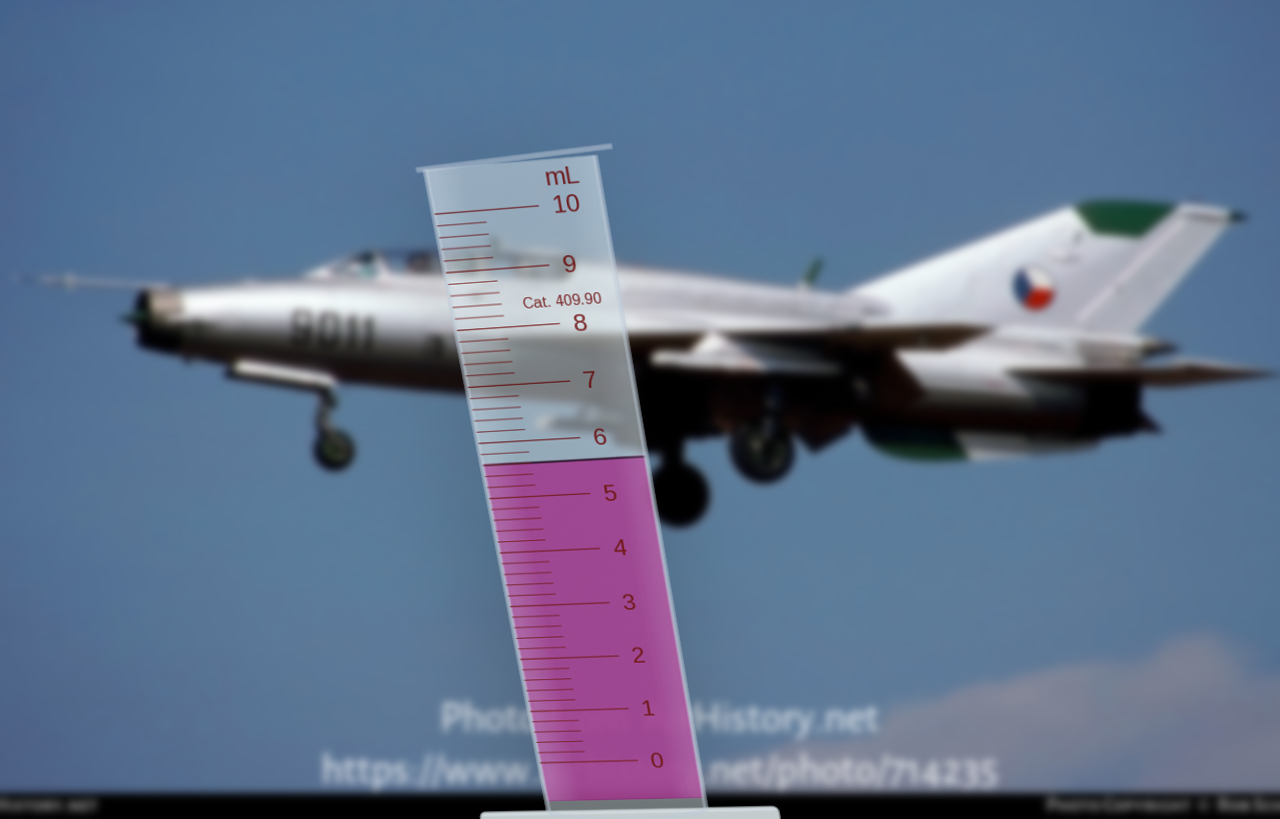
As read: **5.6** mL
